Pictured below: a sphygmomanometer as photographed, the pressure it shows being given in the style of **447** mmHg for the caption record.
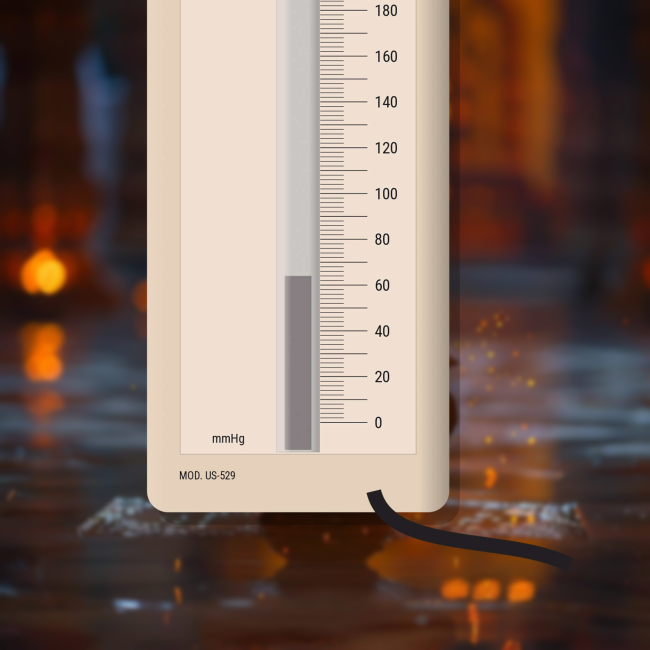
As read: **64** mmHg
